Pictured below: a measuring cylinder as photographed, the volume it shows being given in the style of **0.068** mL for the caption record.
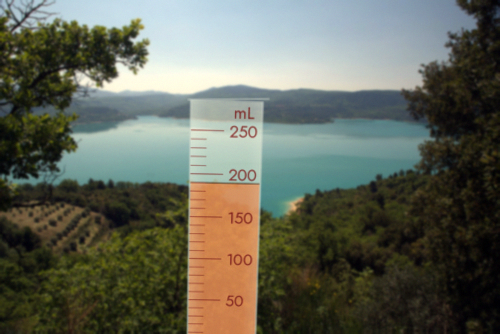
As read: **190** mL
